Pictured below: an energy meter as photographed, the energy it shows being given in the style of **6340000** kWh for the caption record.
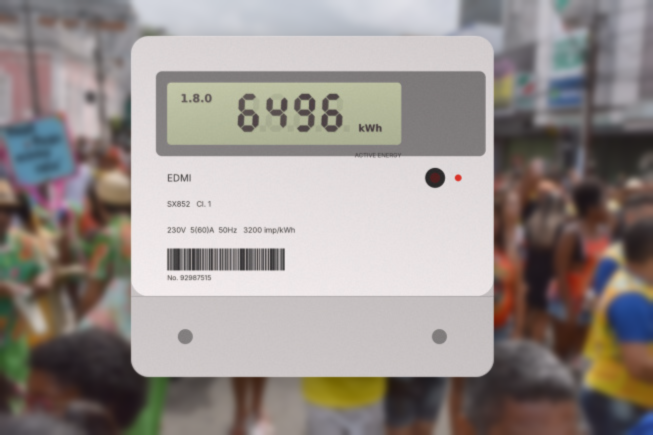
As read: **6496** kWh
